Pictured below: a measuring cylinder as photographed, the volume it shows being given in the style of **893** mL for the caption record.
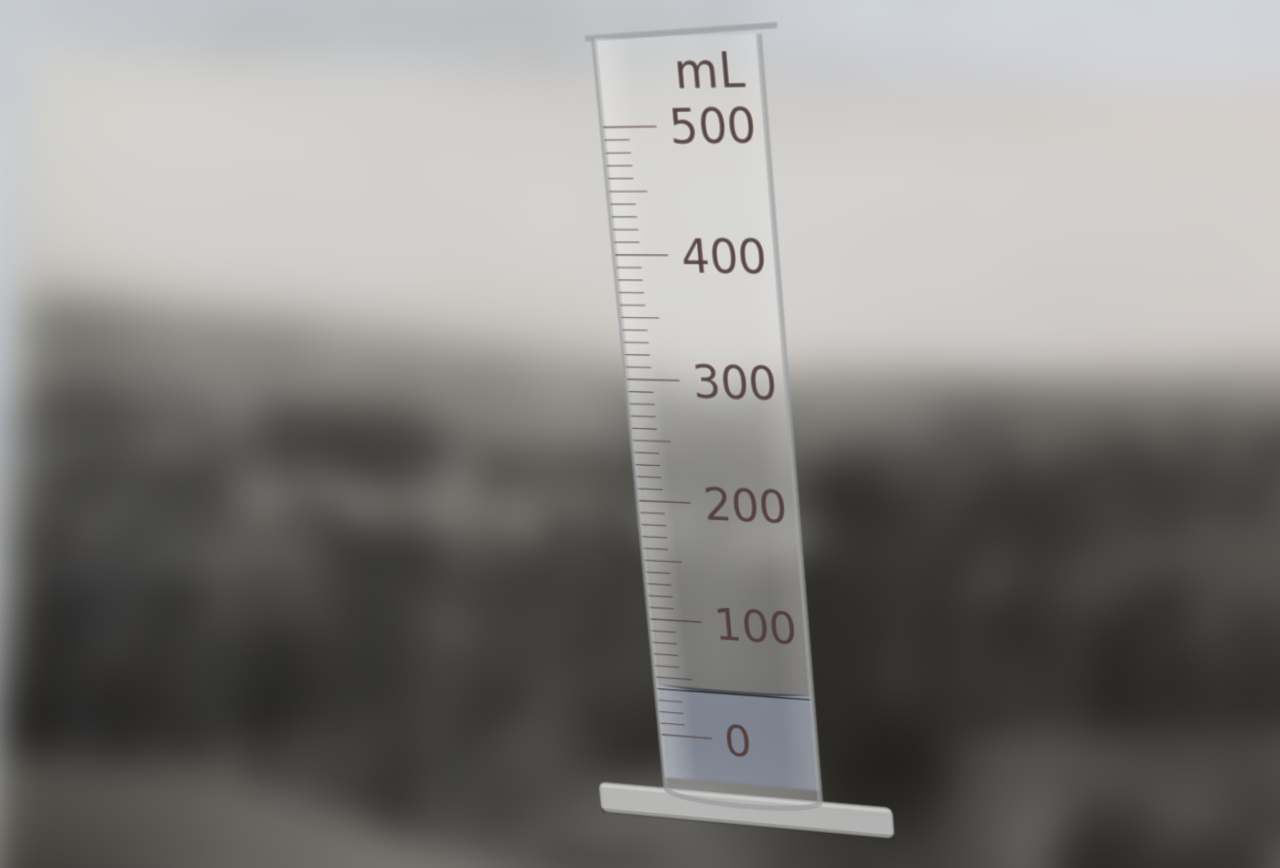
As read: **40** mL
